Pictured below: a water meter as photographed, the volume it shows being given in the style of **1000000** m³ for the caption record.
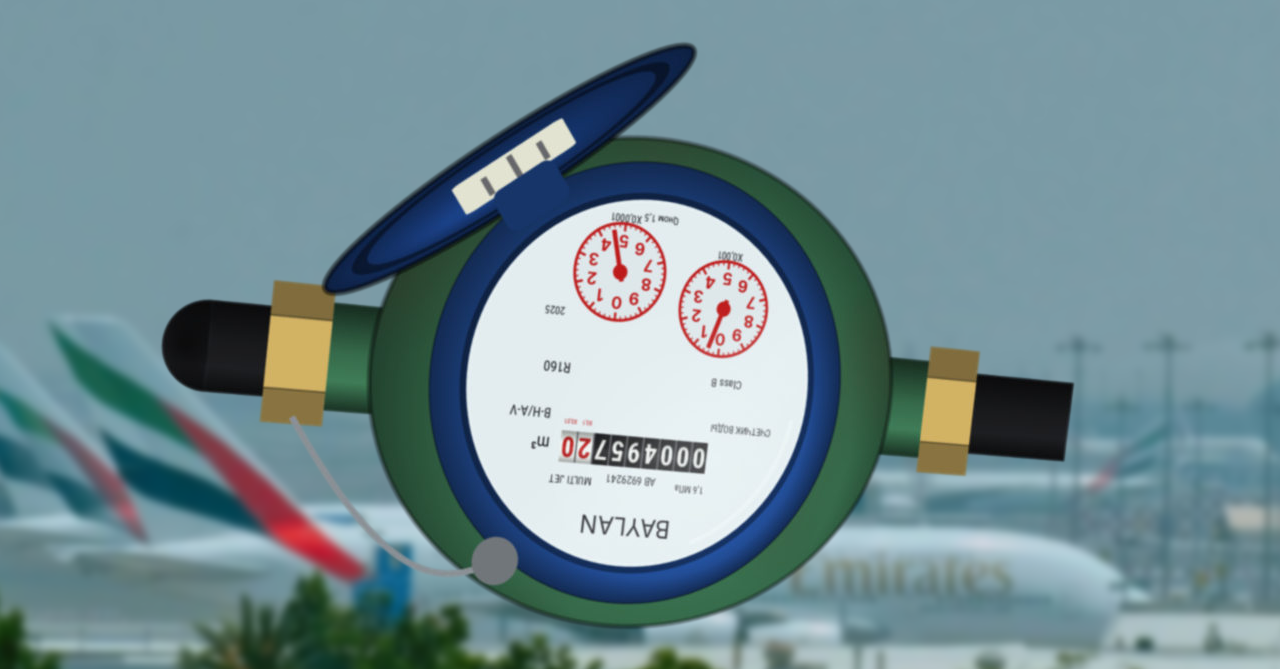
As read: **4957.2004** m³
